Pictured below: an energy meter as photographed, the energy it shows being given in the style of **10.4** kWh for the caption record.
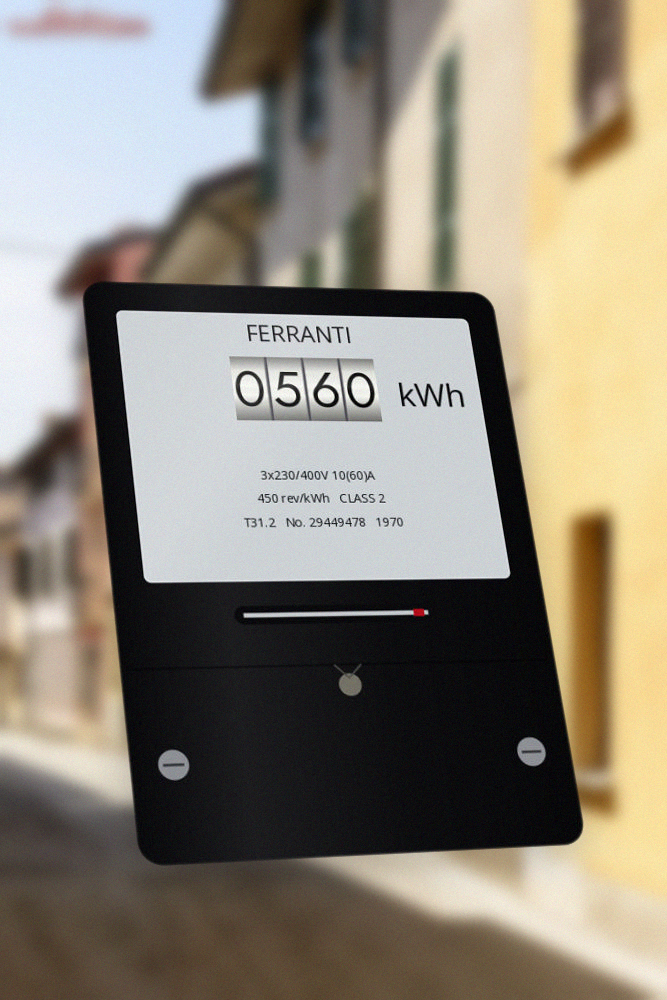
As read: **560** kWh
